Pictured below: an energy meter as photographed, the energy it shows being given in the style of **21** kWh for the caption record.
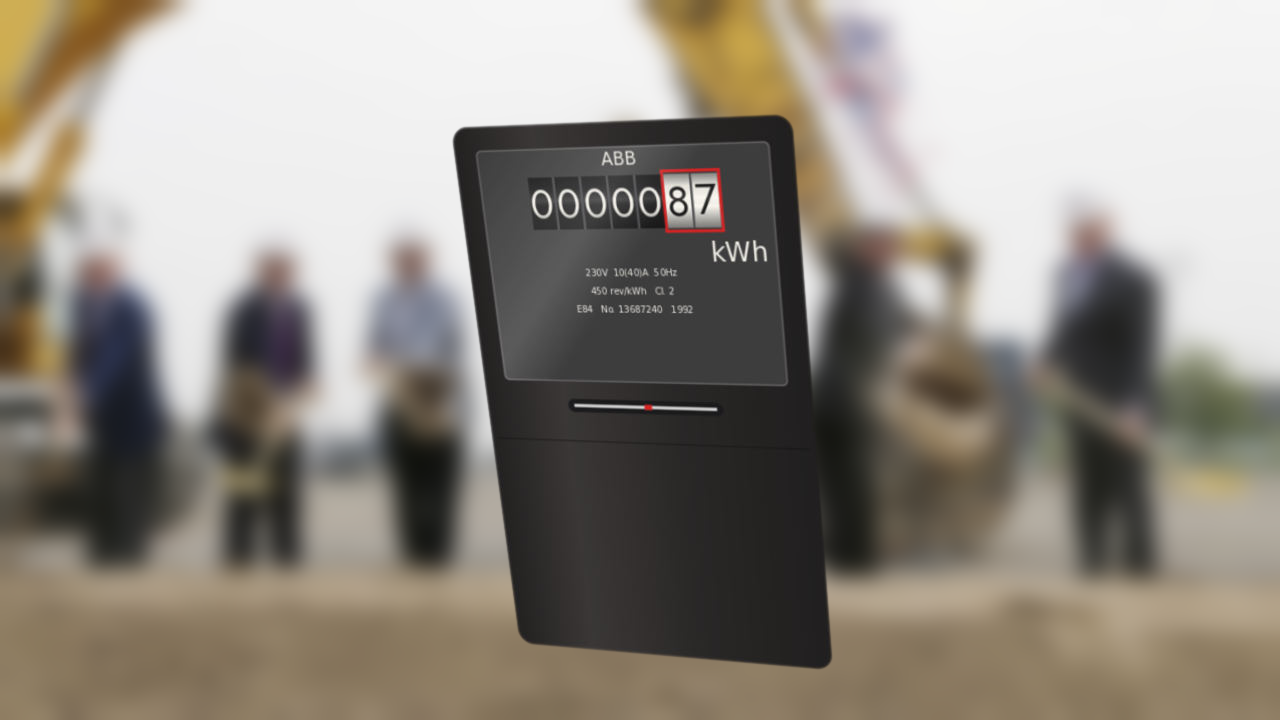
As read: **0.87** kWh
